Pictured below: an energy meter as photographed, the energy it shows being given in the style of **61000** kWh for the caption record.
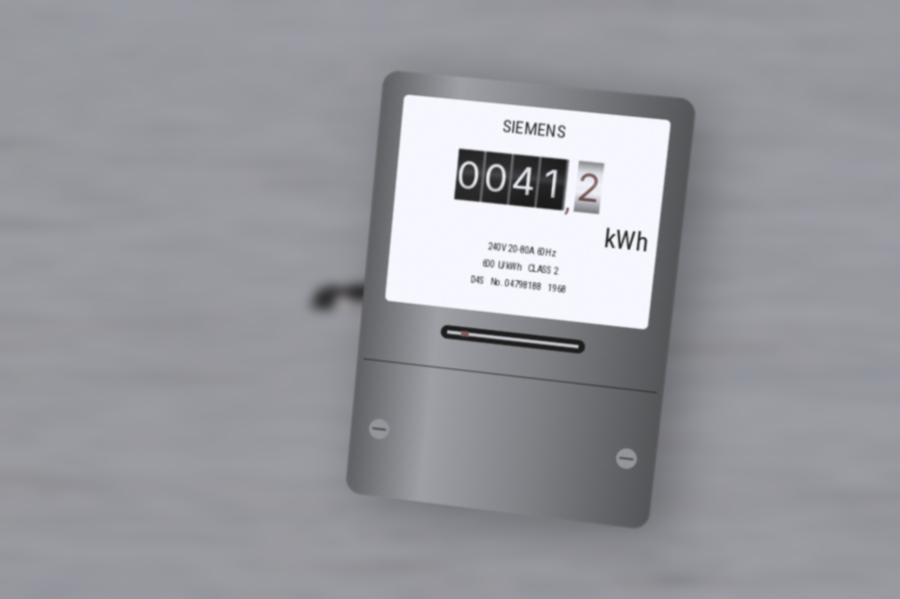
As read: **41.2** kWh
